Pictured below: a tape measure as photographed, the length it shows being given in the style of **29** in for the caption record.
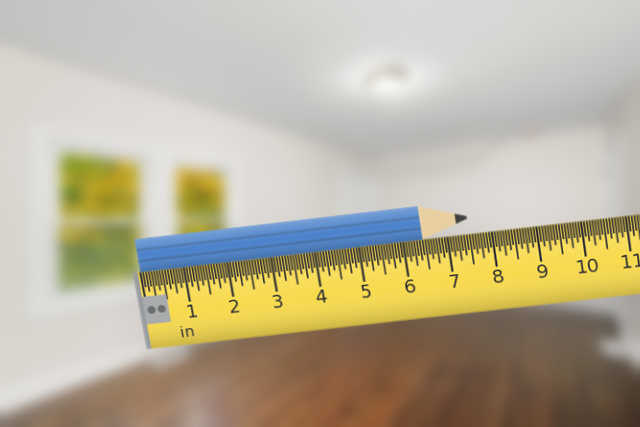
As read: **7.5** in
